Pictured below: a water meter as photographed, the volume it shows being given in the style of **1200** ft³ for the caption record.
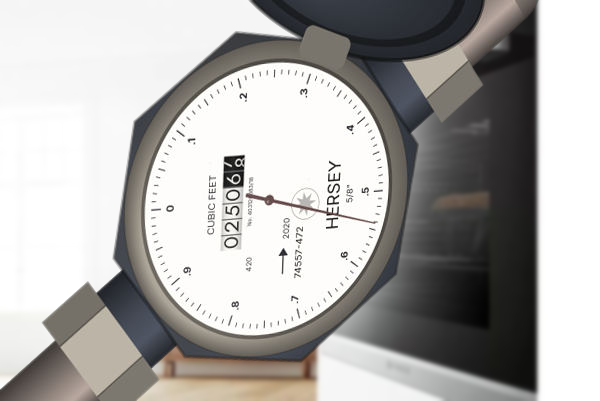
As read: **25067.54** ft³
